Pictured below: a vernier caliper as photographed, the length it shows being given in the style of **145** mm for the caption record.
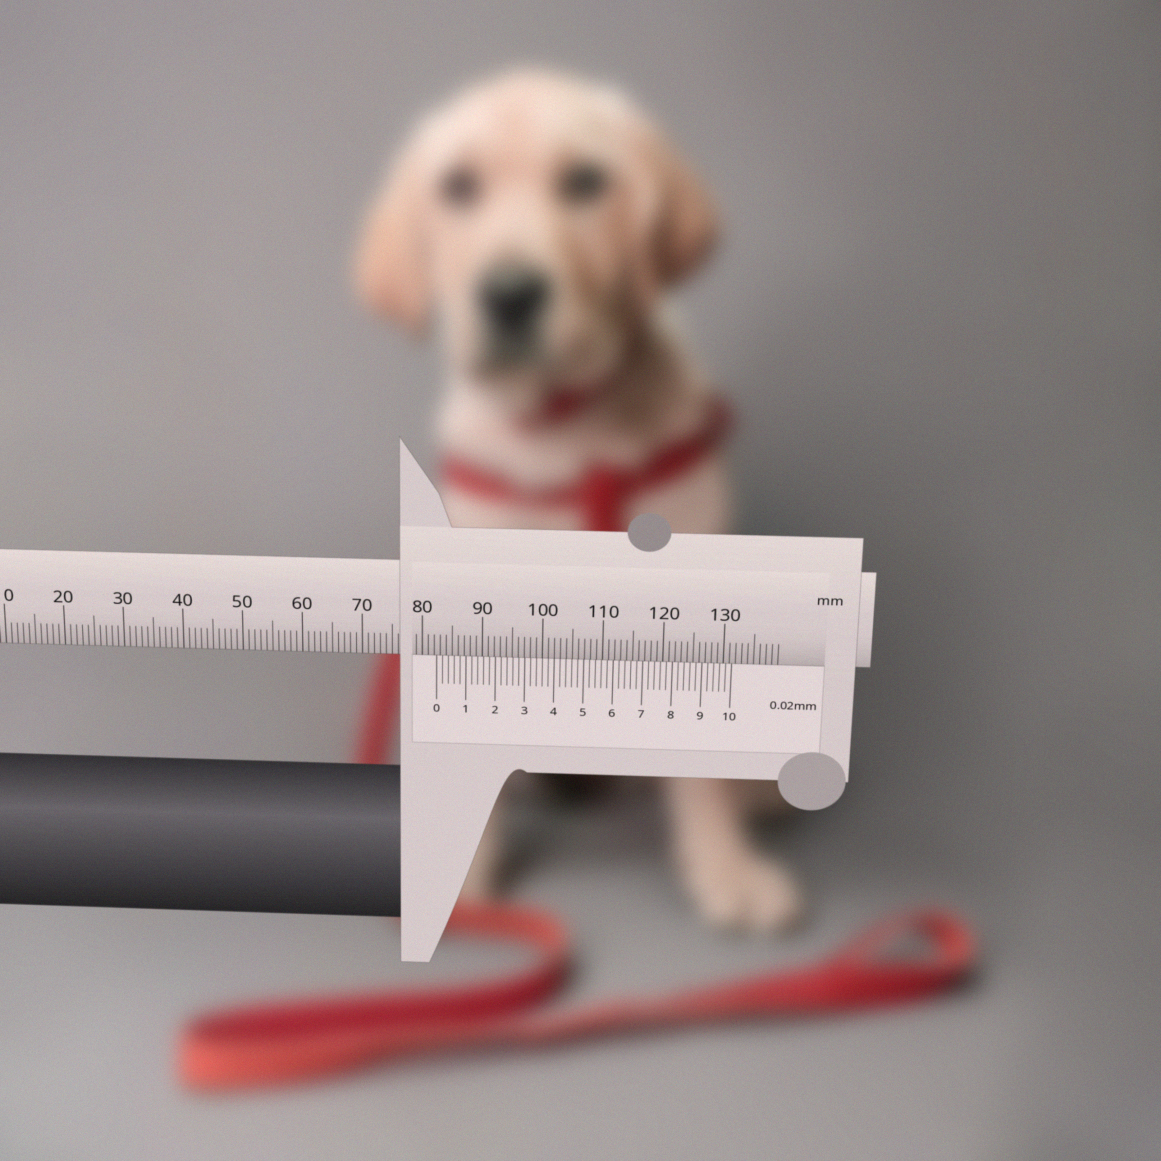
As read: **82.4** mm
